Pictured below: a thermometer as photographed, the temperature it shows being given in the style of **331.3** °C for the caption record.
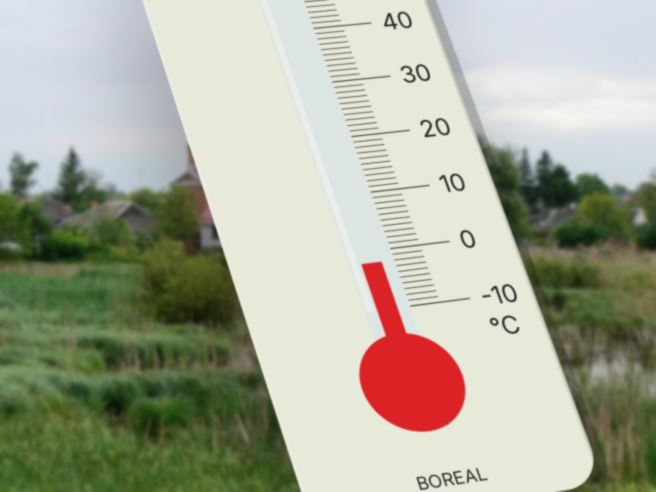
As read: **-2** °C
